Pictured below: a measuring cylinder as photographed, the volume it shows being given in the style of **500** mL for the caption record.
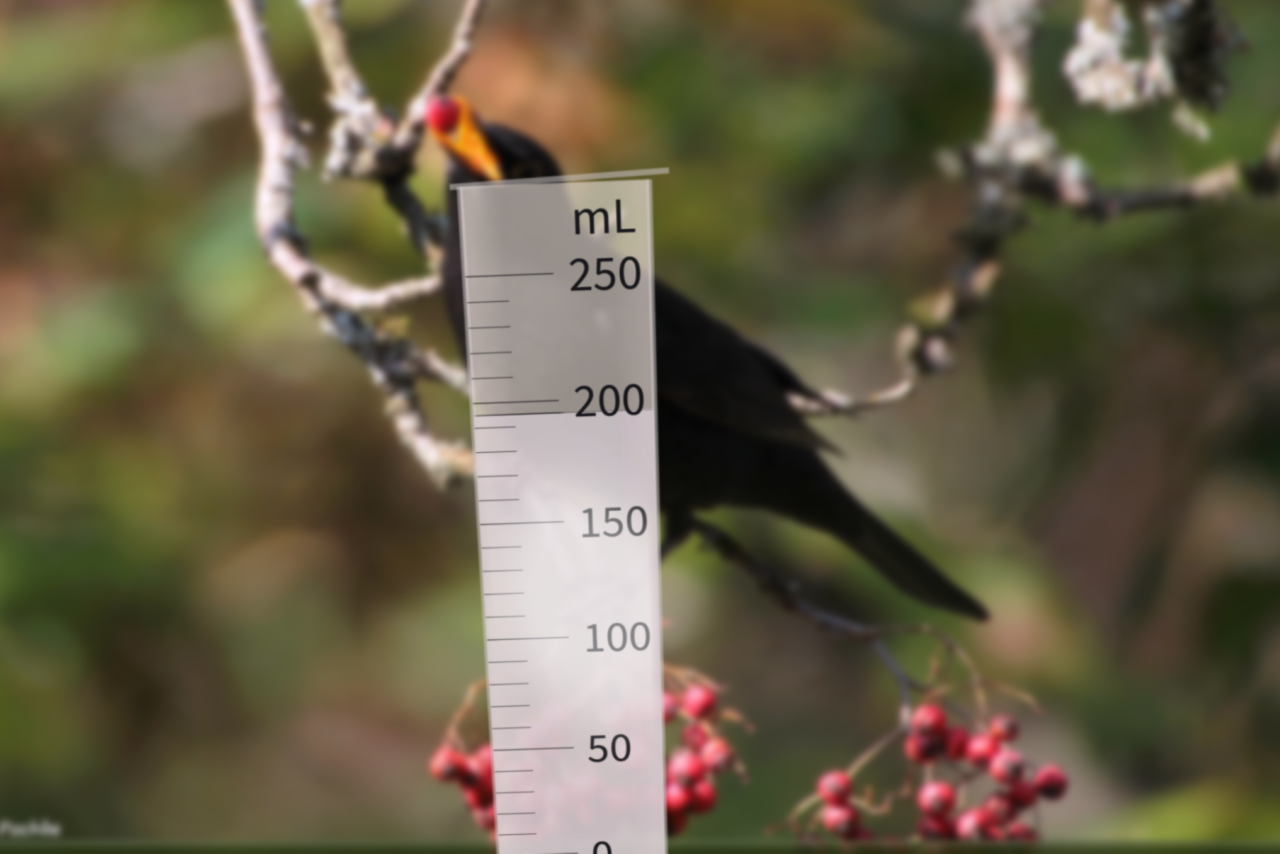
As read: **195** mL
